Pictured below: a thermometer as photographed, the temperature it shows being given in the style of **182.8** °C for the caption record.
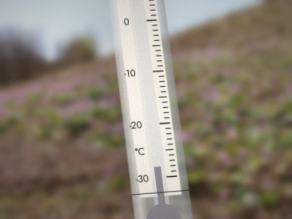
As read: **-28** °C
